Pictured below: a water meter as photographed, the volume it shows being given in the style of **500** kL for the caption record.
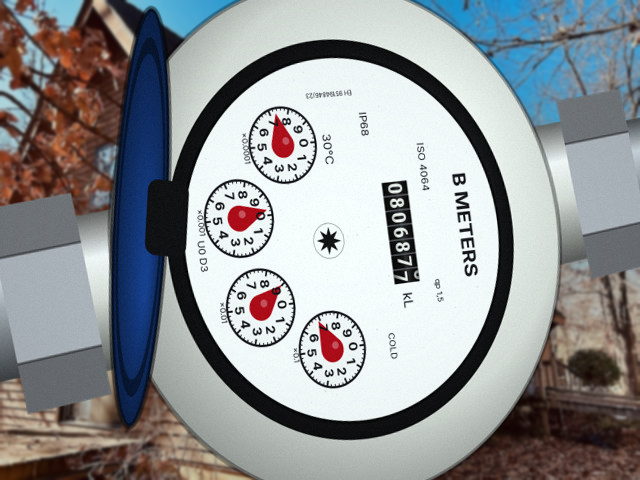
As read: **806876.6897** kL
